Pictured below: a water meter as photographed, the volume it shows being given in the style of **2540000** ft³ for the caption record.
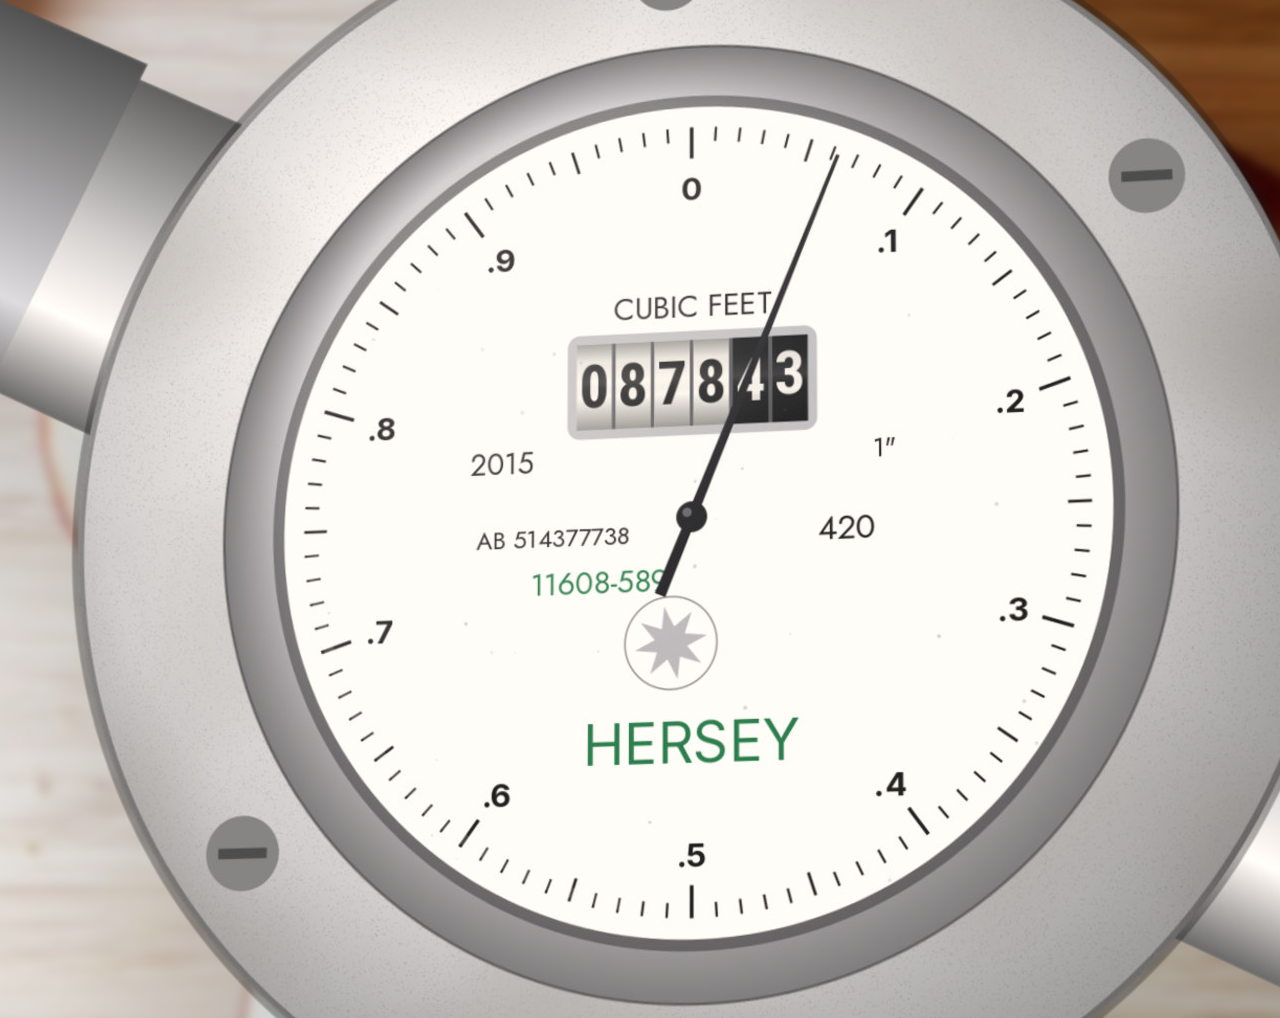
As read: **87843.06** ft³
